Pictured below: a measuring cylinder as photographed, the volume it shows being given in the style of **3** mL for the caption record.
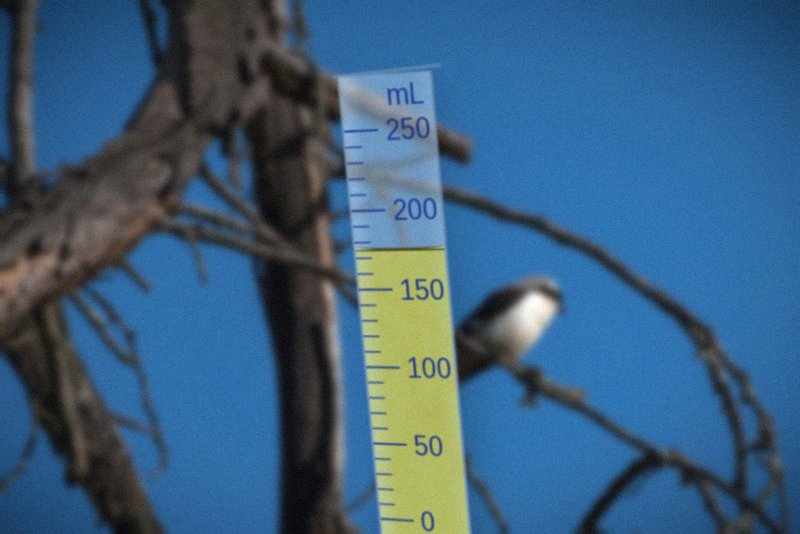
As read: **175** mL
